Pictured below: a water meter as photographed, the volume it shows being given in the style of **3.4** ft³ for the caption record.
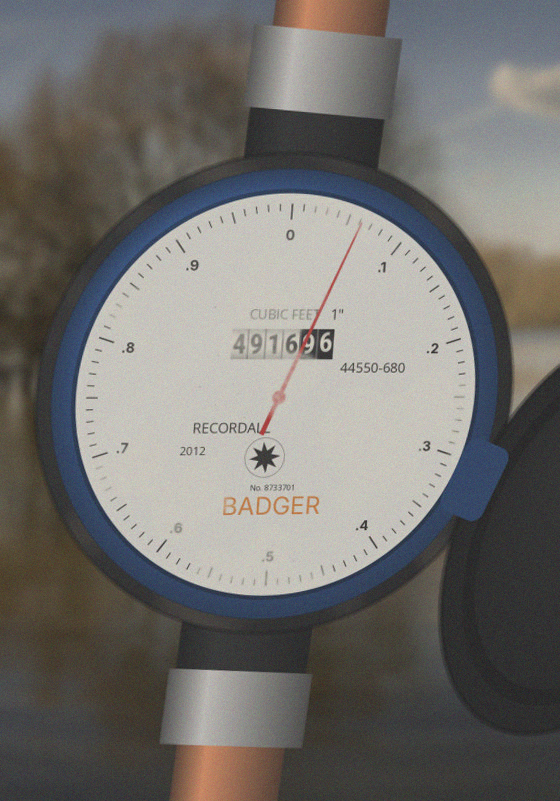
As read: **491696.06** ft³
